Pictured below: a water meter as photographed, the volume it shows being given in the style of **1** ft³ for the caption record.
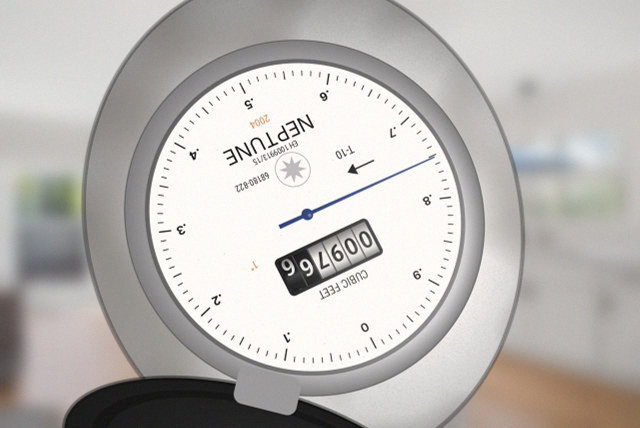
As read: **9765.75** ft³
